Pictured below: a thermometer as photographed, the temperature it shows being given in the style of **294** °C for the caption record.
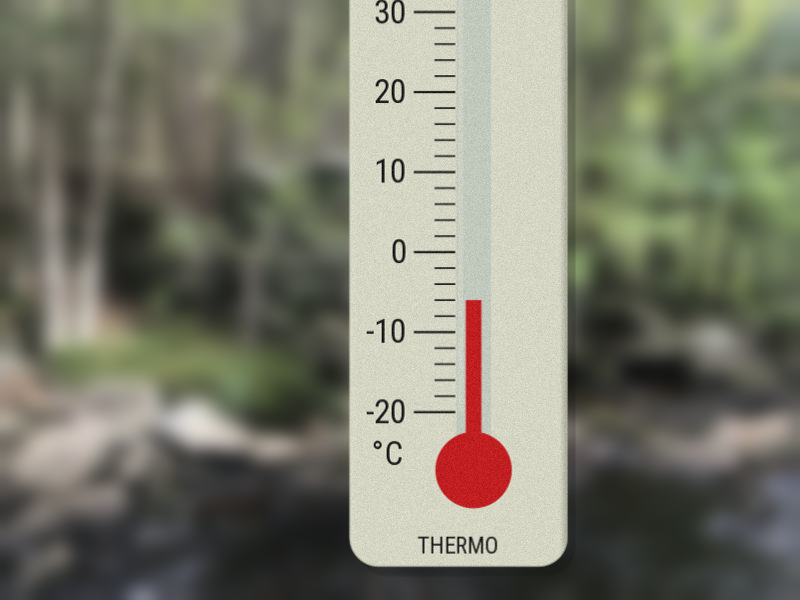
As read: **-6** °C
